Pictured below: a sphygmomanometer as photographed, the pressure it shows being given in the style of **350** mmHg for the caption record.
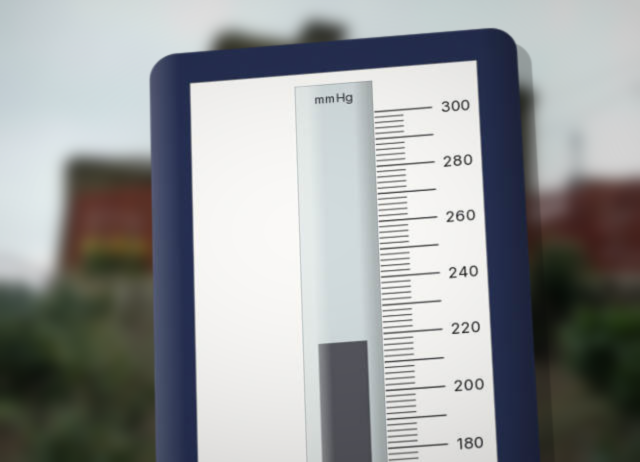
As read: **218** mmHg
